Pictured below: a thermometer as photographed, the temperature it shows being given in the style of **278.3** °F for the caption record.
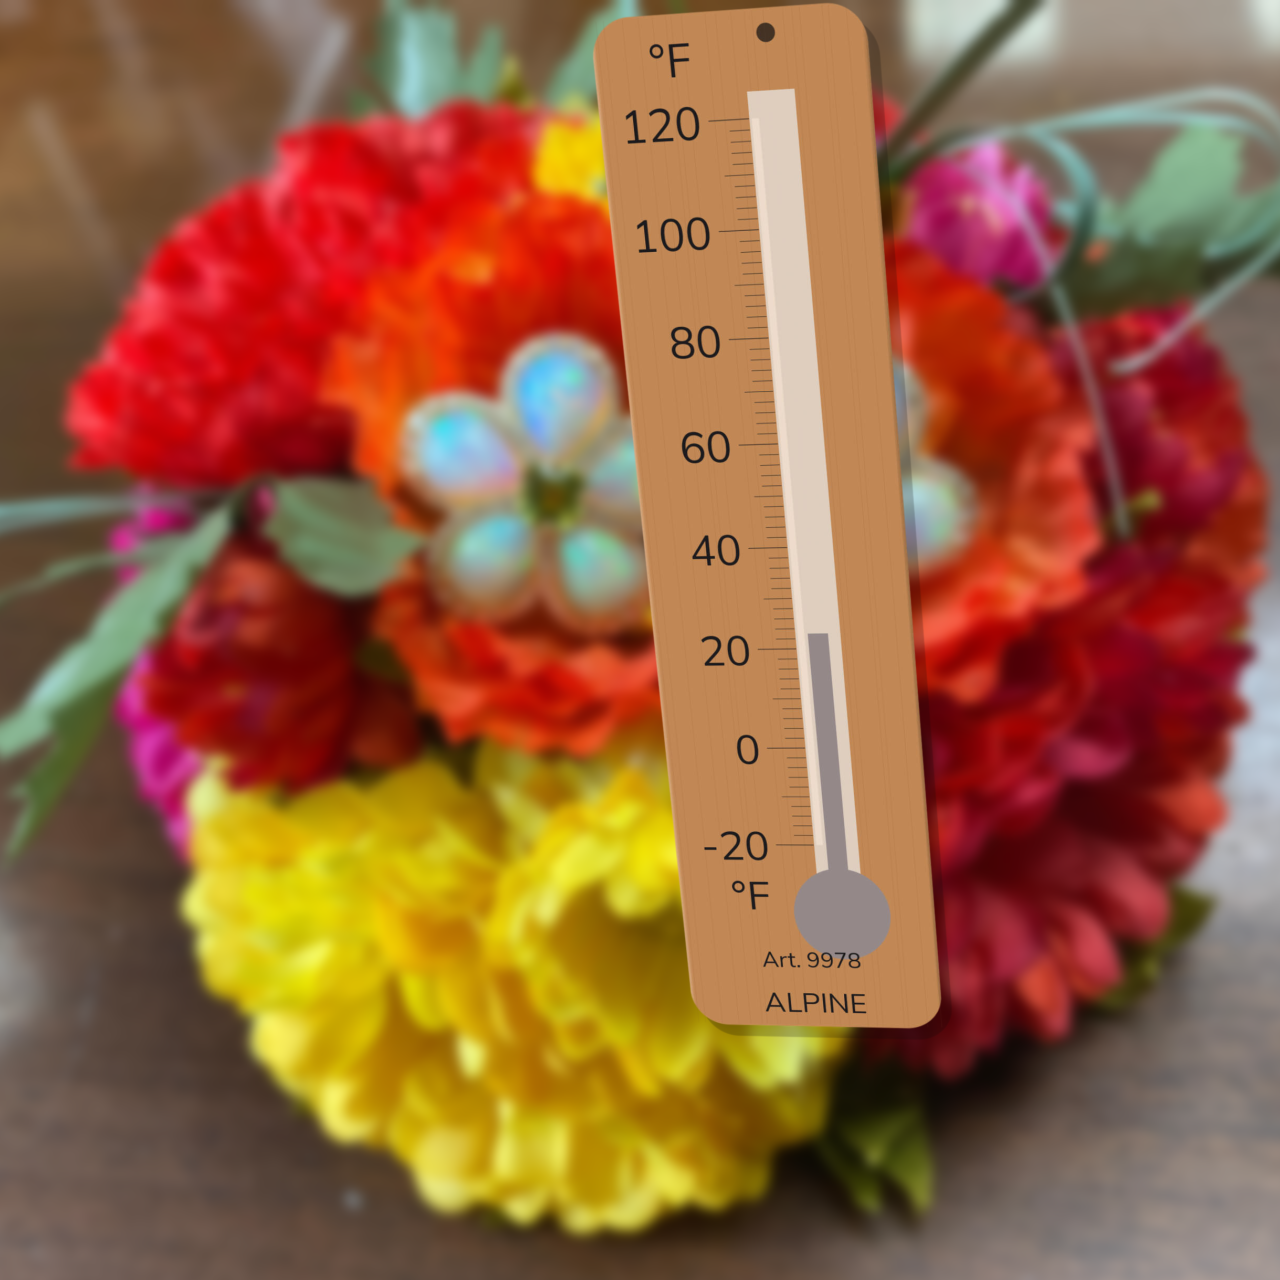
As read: **23** °F
